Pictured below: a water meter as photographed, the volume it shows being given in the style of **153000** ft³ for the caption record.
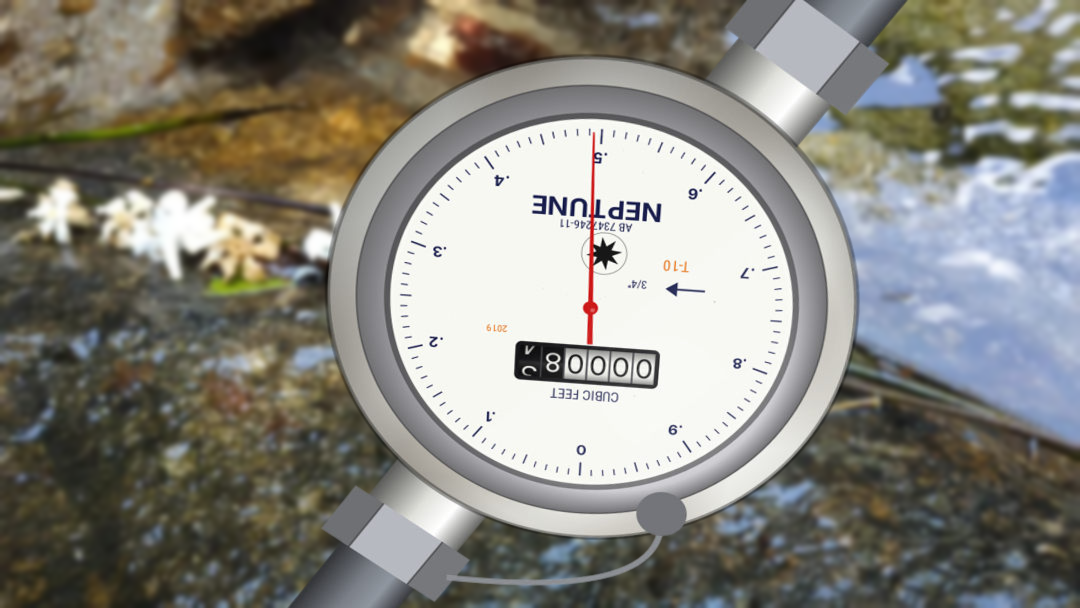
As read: **83.49** ft³
